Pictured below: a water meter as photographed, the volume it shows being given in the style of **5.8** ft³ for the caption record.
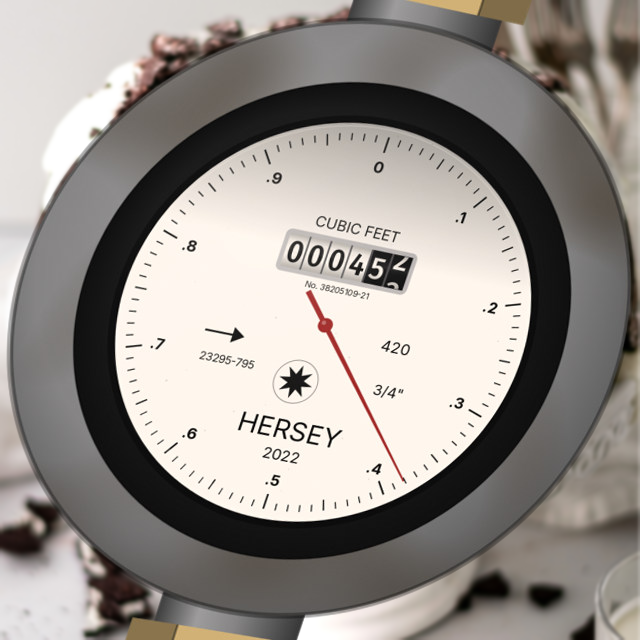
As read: **452.38** ft³
